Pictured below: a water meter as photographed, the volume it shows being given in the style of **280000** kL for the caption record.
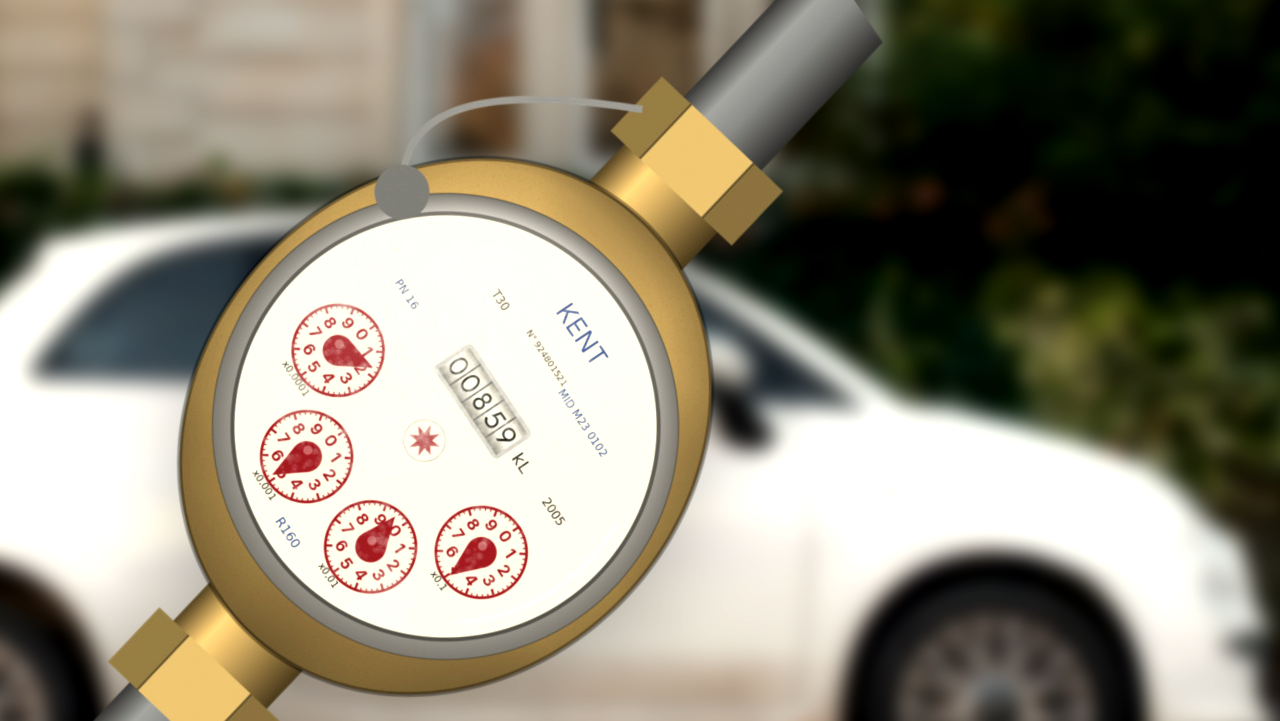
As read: **859.4951** kL
